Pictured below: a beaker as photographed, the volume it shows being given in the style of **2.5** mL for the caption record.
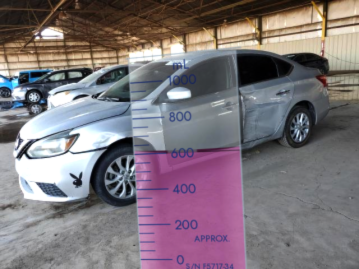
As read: **600** mL
